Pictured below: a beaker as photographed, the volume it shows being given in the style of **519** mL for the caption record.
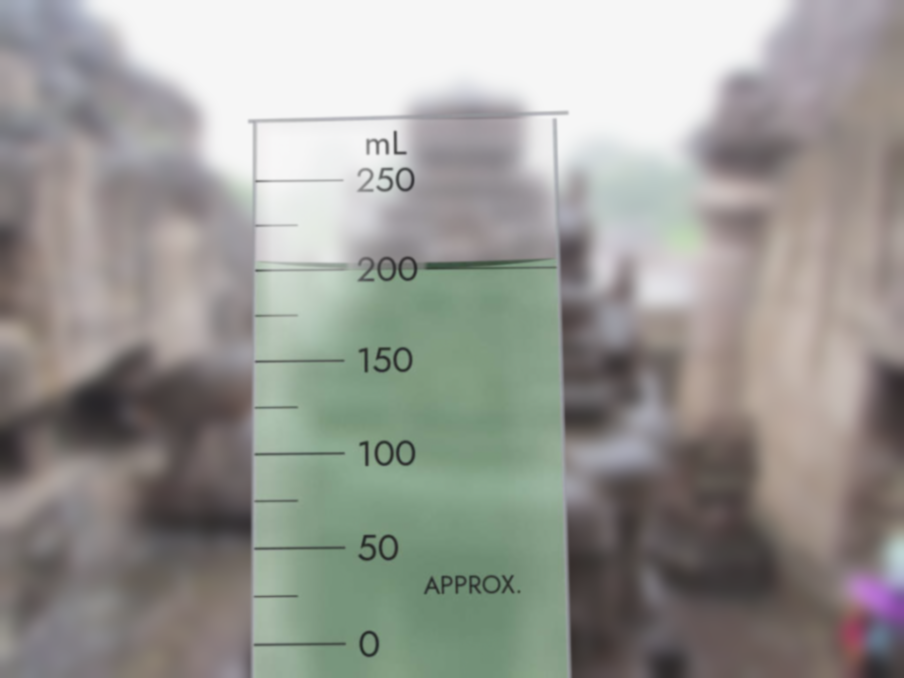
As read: **200** mL
